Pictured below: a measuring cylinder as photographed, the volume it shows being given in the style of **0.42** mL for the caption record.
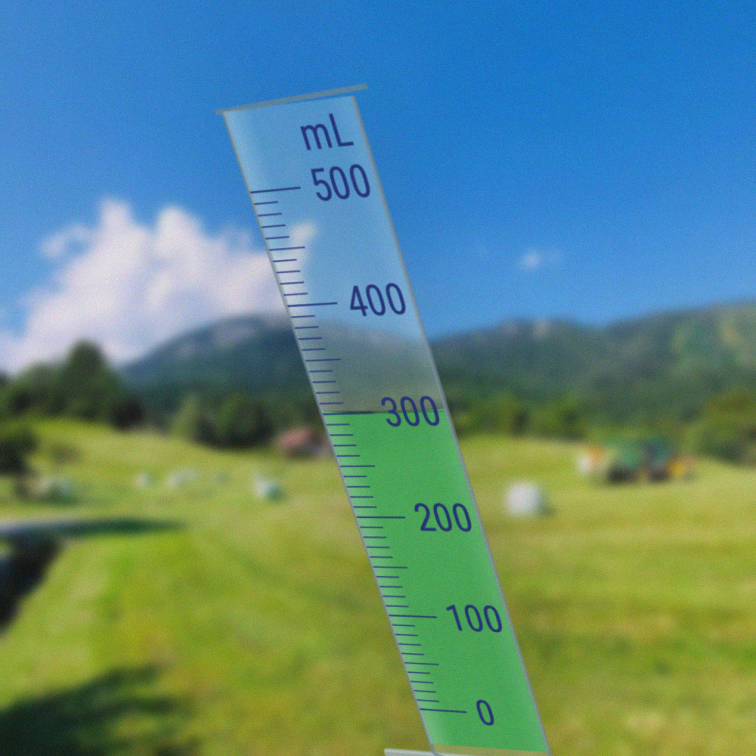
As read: **300** mL
